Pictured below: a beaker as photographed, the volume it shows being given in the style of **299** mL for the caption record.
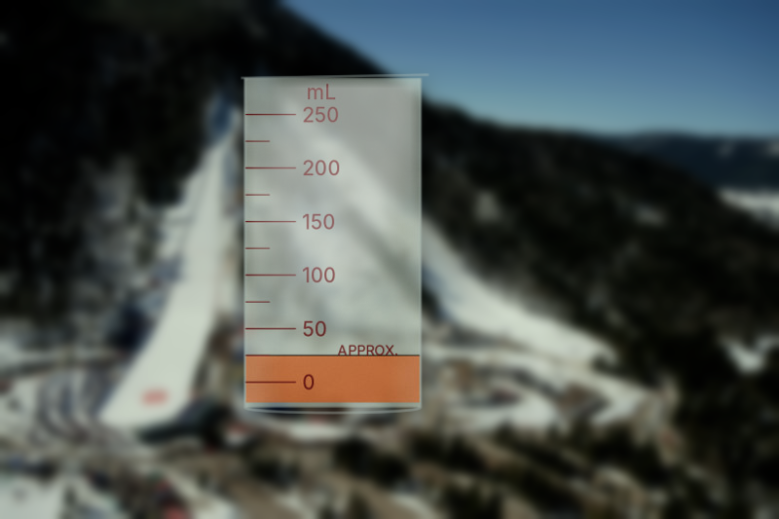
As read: **25** mL
